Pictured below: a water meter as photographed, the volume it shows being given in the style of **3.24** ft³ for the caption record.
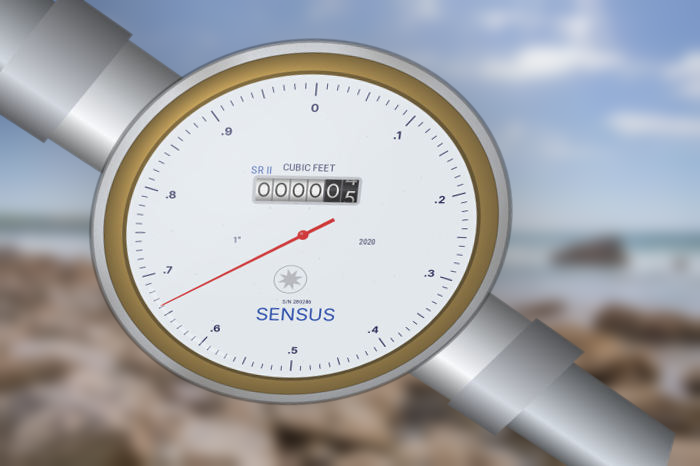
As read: **4.66** ft³
